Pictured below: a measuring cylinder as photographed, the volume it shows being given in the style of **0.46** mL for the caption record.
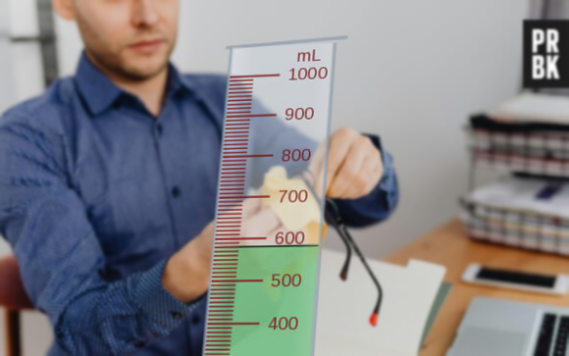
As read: **580** mL
